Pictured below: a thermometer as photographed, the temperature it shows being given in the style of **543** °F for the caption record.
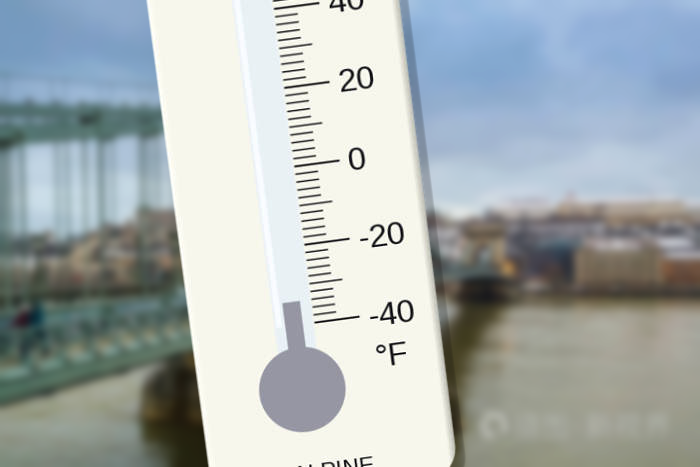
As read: **-34** °F
